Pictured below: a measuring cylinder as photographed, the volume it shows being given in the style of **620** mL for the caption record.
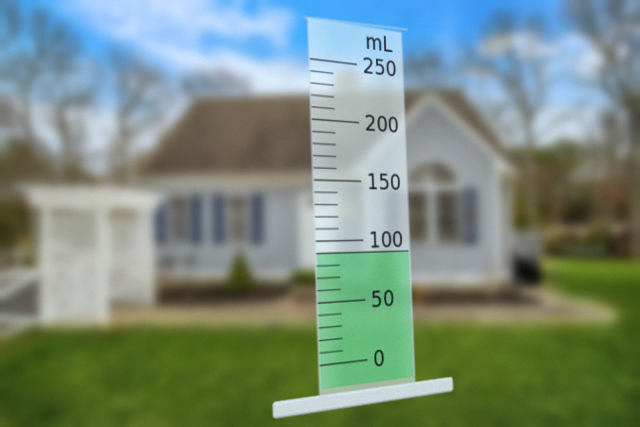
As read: **90** mL
